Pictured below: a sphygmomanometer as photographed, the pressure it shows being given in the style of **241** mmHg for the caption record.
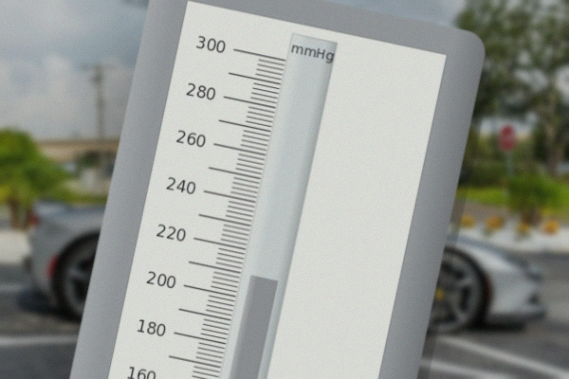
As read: **210** mmHg
